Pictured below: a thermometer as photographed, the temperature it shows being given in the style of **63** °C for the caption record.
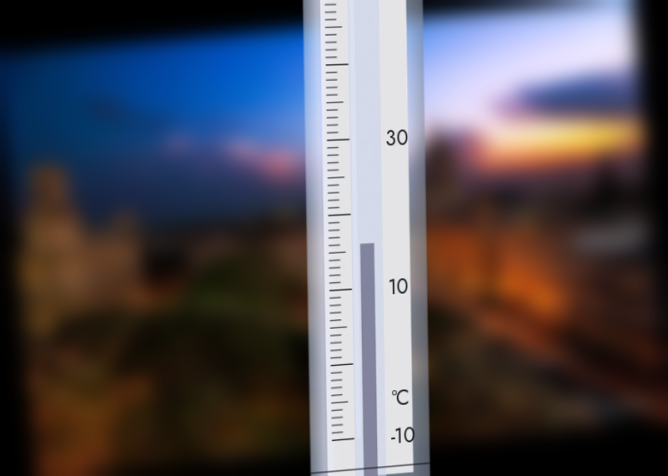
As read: **16** °C
